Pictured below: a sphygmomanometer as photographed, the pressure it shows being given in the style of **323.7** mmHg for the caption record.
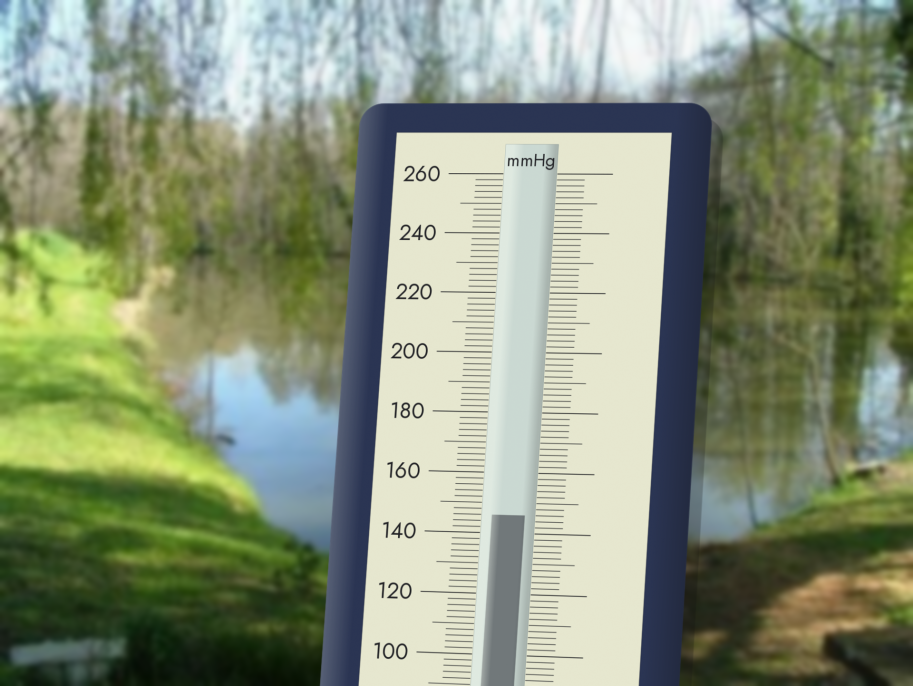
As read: **146** mmHg
